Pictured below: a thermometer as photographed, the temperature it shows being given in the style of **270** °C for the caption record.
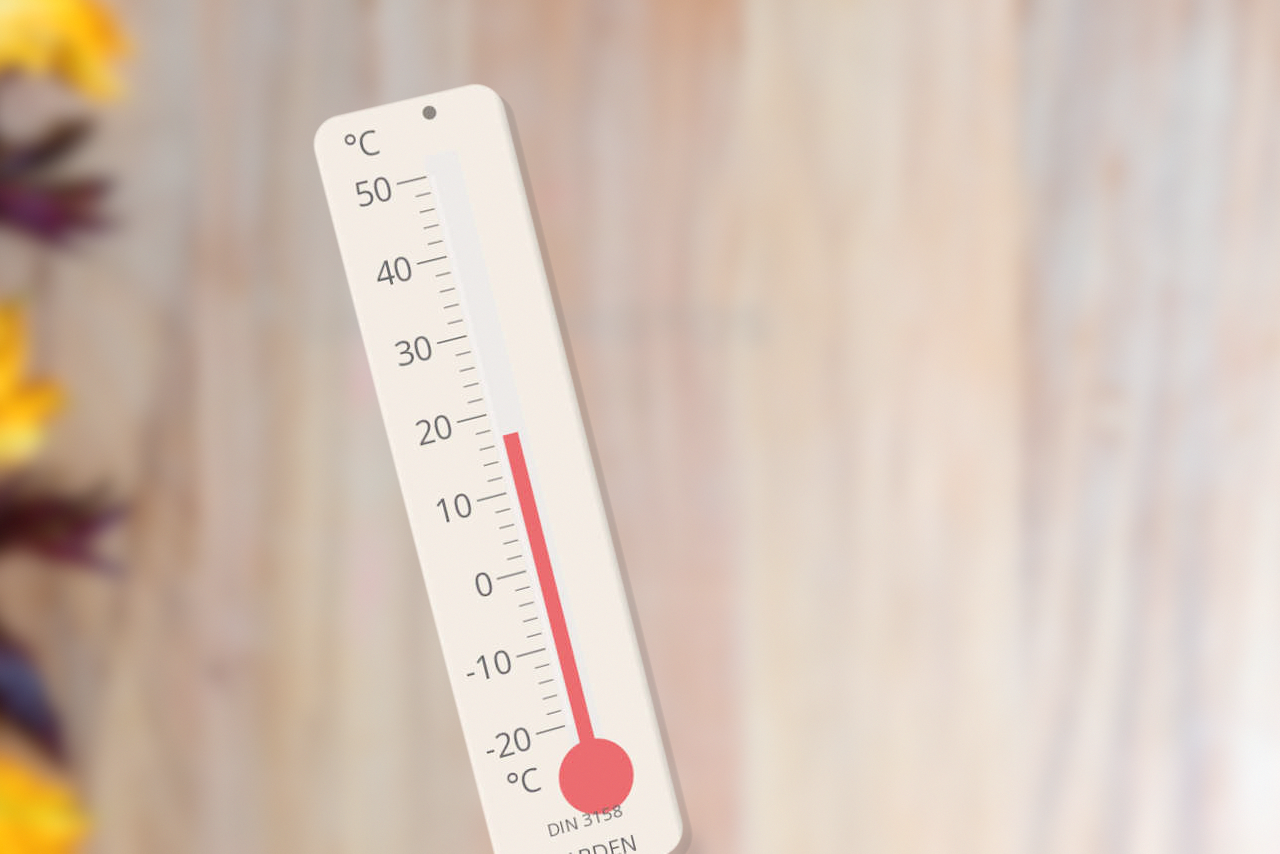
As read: **17** °C
